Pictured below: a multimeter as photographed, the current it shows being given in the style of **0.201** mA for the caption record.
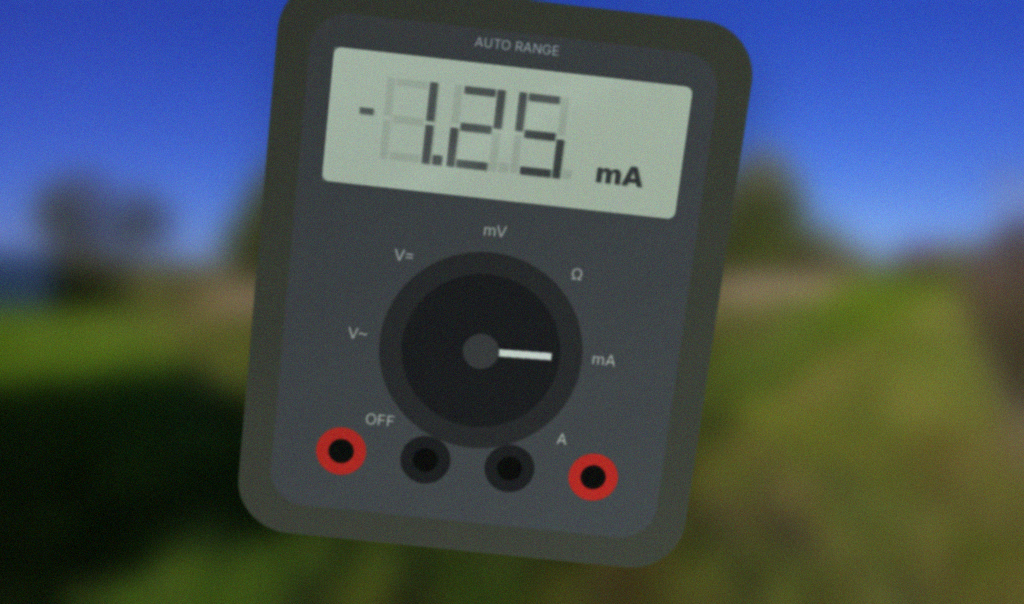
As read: **-1.25** mA
